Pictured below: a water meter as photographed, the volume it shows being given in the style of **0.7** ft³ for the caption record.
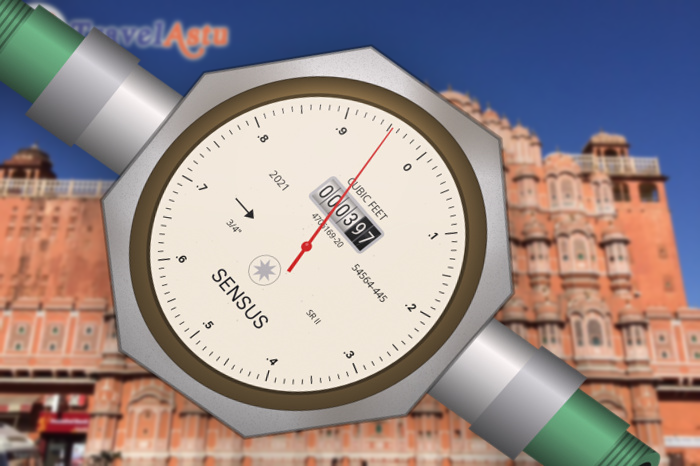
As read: **396.95** ft³
